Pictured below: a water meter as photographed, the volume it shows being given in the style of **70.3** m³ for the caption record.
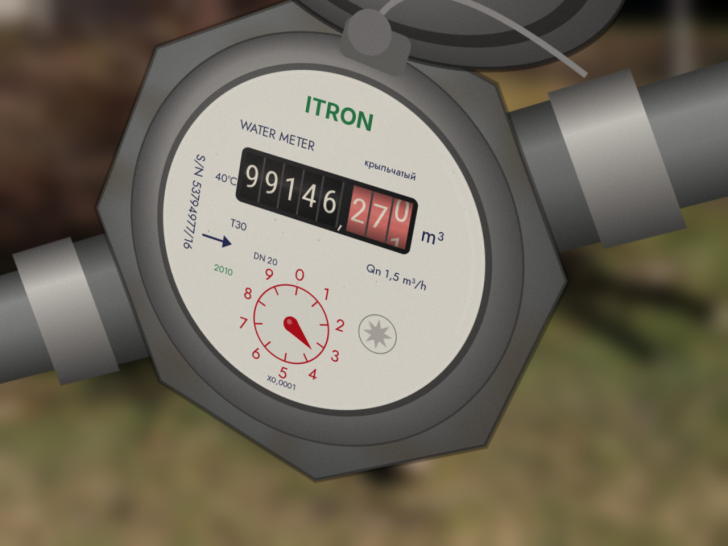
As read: **99146.2703** m³
